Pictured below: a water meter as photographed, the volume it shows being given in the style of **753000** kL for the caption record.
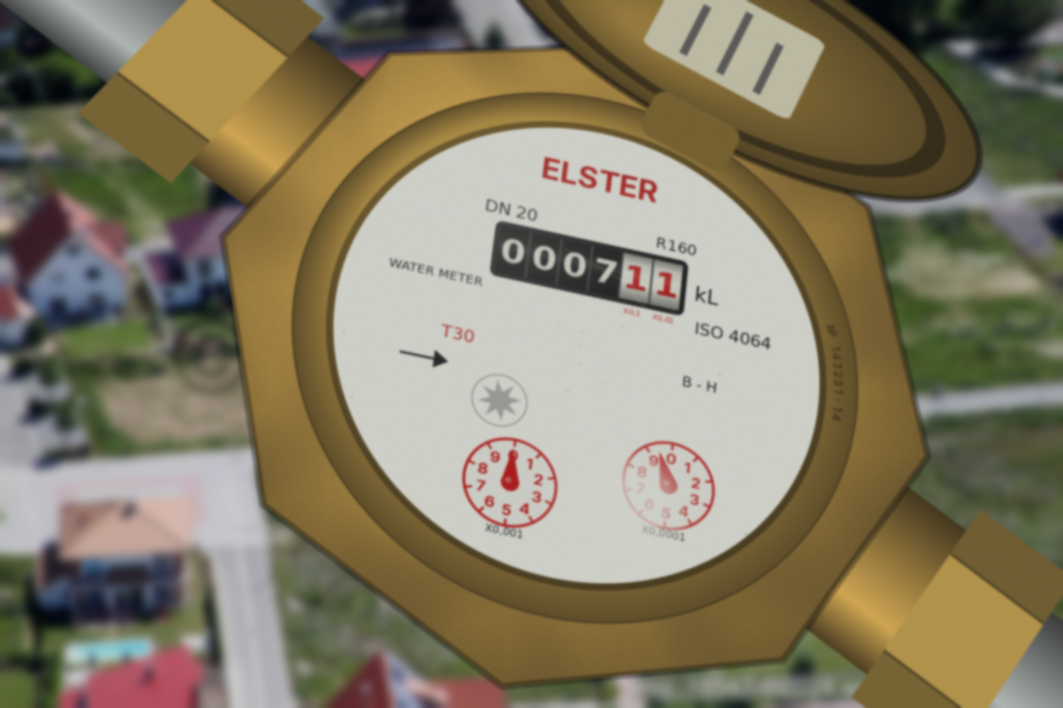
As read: **7.1099** kL
